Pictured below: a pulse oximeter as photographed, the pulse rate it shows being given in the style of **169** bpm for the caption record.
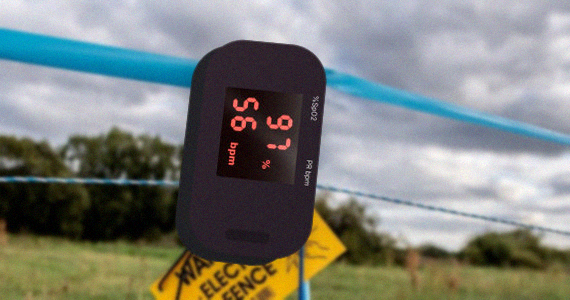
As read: **56** bpm
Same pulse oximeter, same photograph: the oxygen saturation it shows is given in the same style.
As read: **97** %
